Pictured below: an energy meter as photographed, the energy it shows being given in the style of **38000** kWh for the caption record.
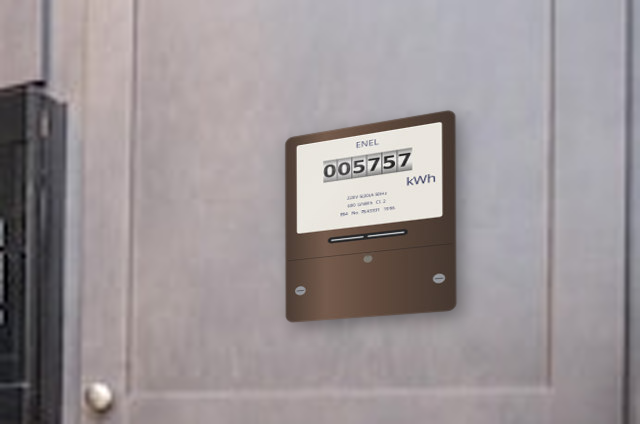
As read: **5757** kWh
